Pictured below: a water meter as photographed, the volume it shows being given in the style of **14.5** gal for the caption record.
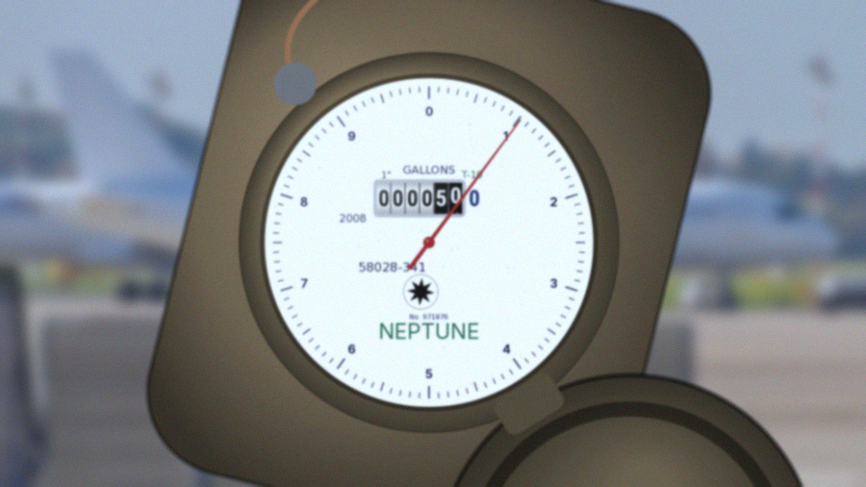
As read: **501.0** gal
